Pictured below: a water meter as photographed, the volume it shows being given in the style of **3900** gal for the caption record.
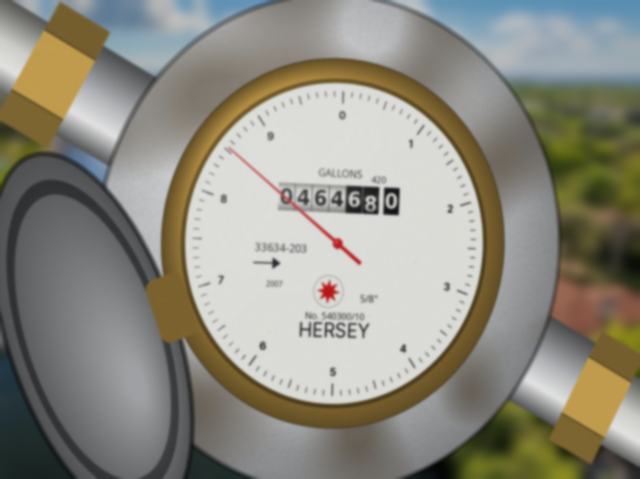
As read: **464678.5** gal
